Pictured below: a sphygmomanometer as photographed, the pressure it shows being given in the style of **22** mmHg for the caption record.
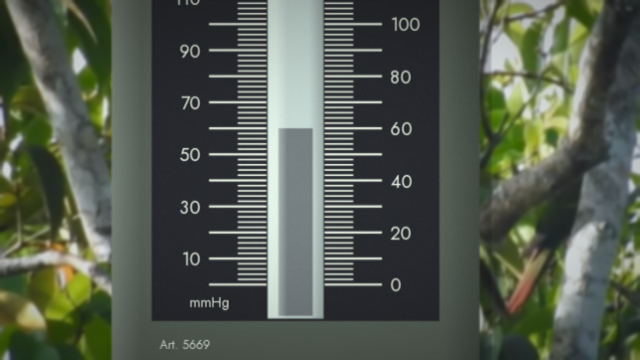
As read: **60** mmHg
